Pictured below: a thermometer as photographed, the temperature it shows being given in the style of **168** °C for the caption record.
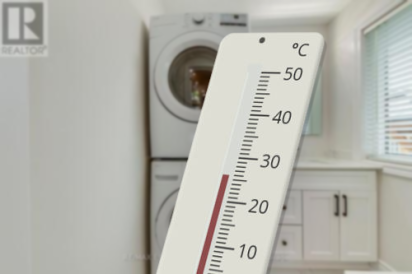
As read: **26** °C
